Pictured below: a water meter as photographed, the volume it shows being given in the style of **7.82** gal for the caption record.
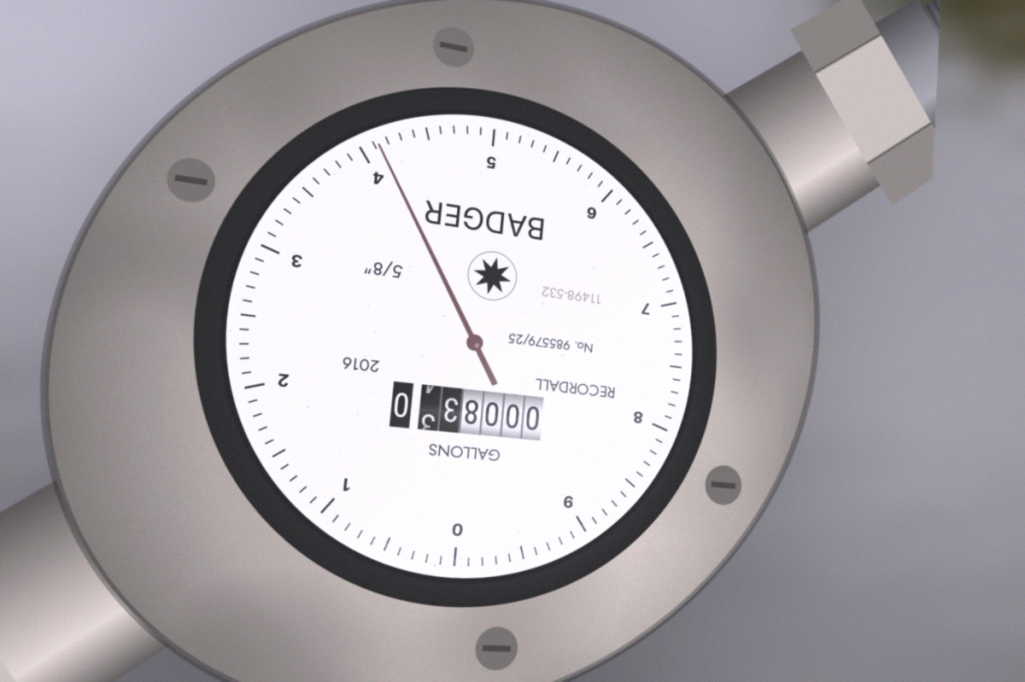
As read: **8334.1** gal
